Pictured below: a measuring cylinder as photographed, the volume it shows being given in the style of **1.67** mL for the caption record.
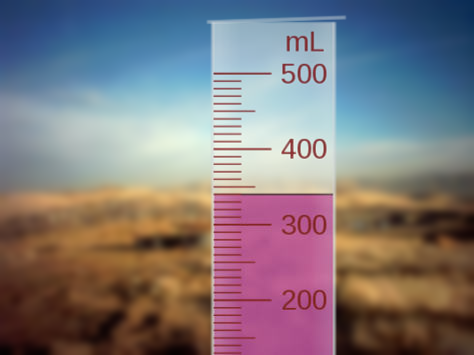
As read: **340** mL
